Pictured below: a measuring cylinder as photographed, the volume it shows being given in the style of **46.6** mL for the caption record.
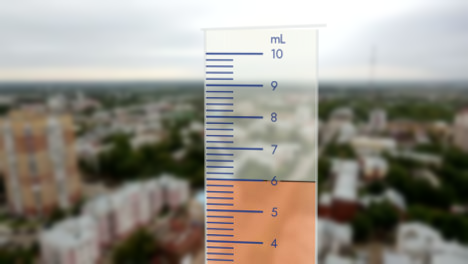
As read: **6** mL
